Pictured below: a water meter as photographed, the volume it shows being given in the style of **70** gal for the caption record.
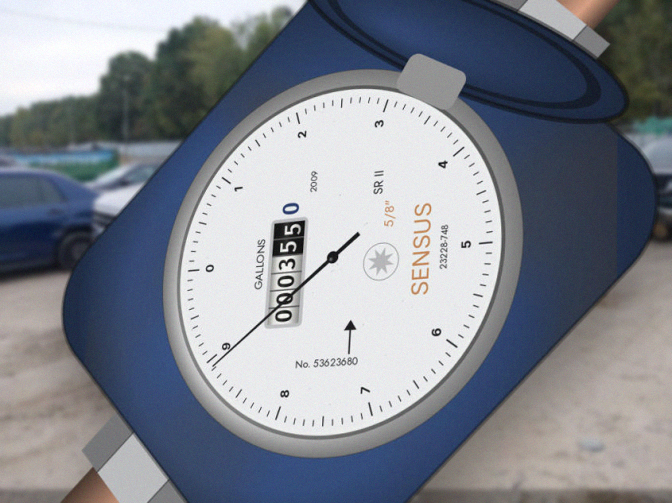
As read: **3548.9** gal
